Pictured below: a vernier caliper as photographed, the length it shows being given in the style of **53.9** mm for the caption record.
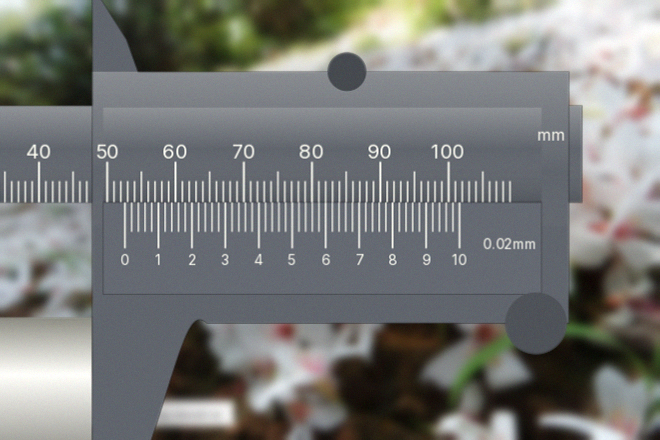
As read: **52.6** mm
